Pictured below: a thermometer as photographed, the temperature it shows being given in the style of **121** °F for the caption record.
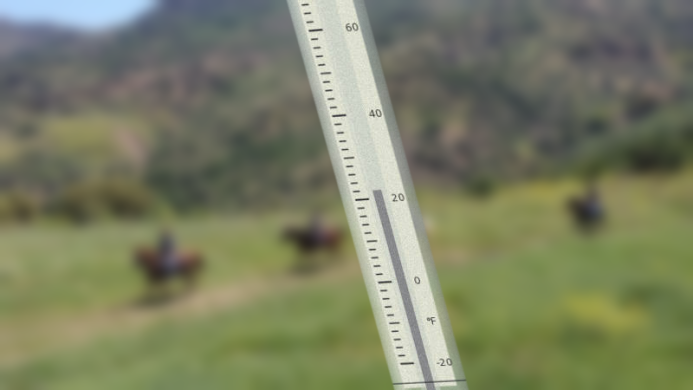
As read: **22** °F
